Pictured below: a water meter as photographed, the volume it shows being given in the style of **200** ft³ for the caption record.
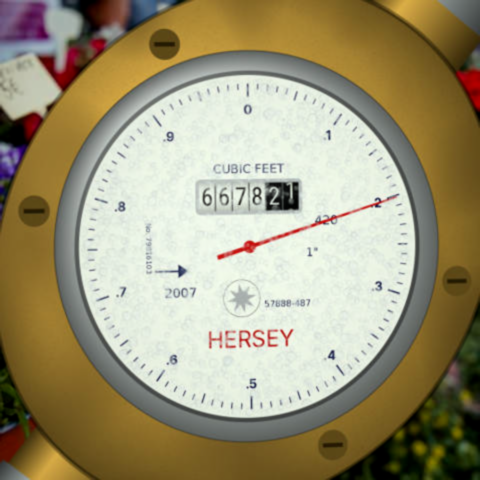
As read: **667821.20** ft³
